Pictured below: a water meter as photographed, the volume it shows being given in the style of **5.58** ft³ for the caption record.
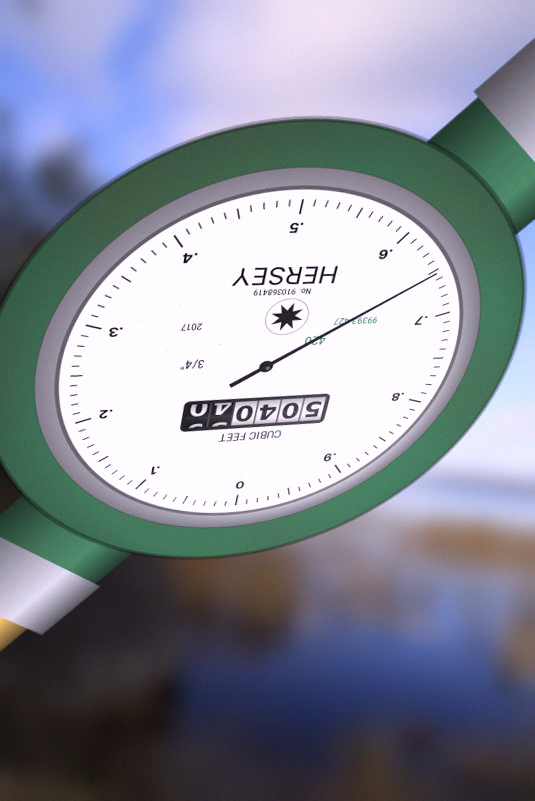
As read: **504039.65** ft³
